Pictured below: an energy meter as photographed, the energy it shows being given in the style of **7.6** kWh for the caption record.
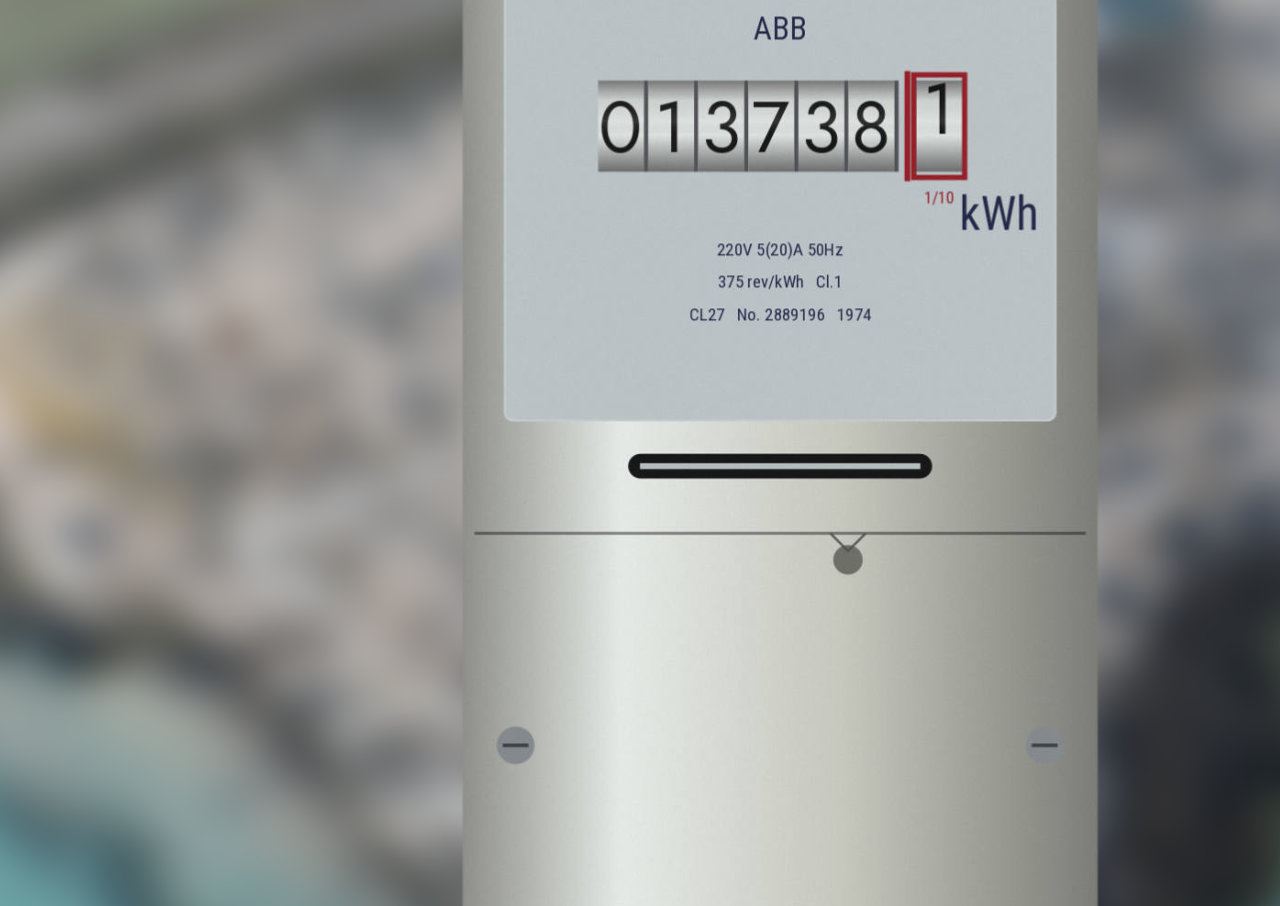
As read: **13738.1** kWh
